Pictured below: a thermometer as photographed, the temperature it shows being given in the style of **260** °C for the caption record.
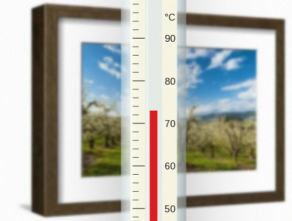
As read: **73** °C
